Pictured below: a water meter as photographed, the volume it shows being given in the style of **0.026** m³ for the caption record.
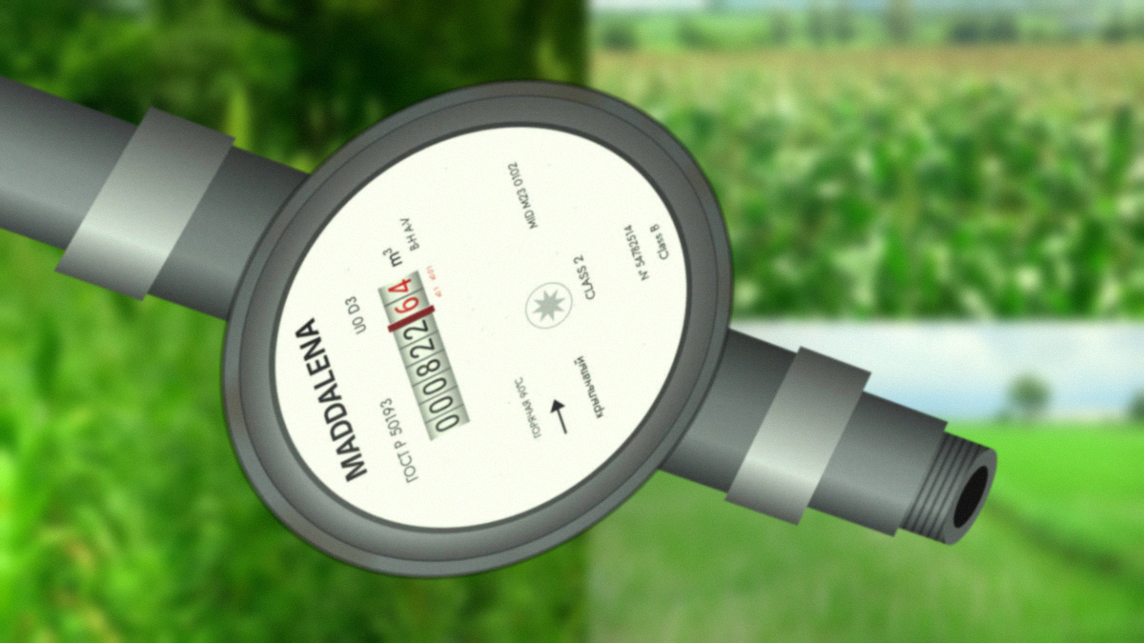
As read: **822.64** m³
